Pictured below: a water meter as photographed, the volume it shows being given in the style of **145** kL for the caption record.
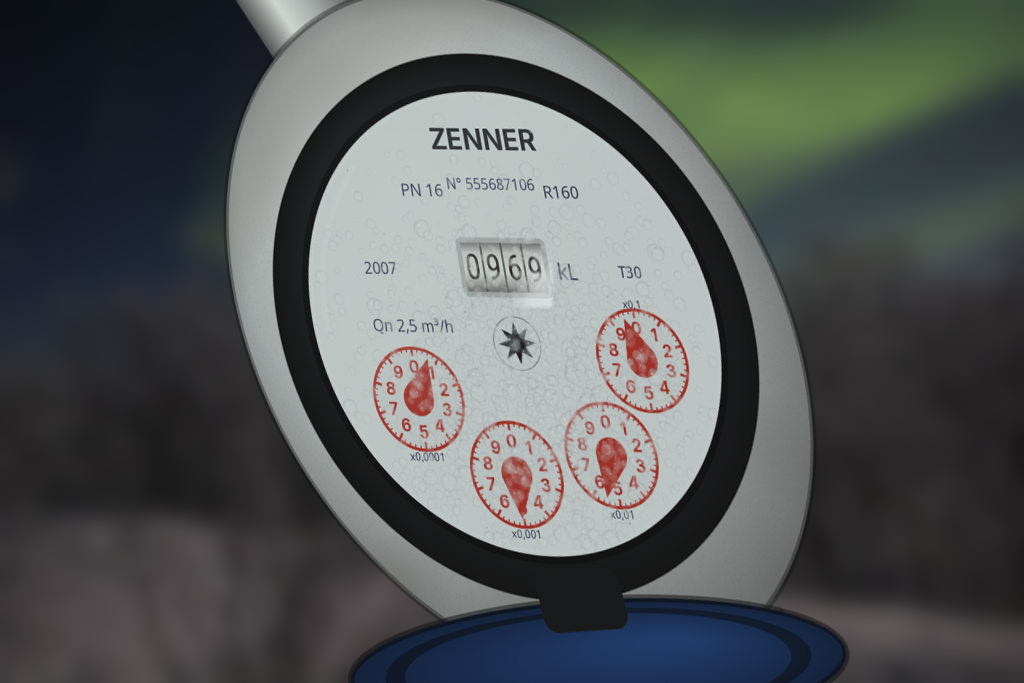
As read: **968.9550** kL
